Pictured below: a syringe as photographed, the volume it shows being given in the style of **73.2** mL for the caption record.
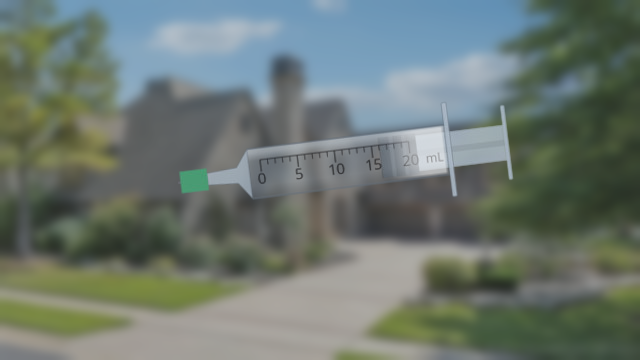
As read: **16** mL
